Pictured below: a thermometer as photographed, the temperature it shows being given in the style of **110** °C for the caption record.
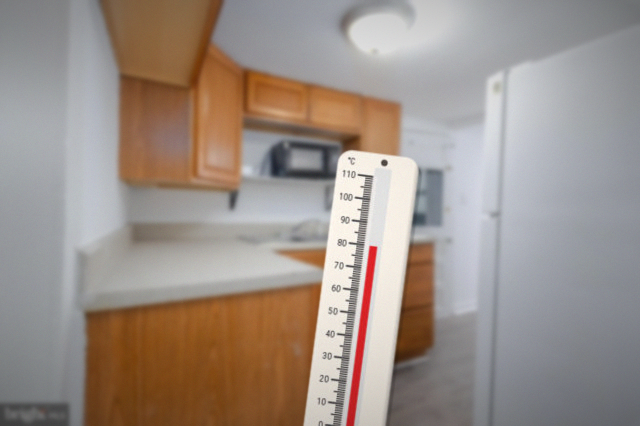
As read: **80** °C
